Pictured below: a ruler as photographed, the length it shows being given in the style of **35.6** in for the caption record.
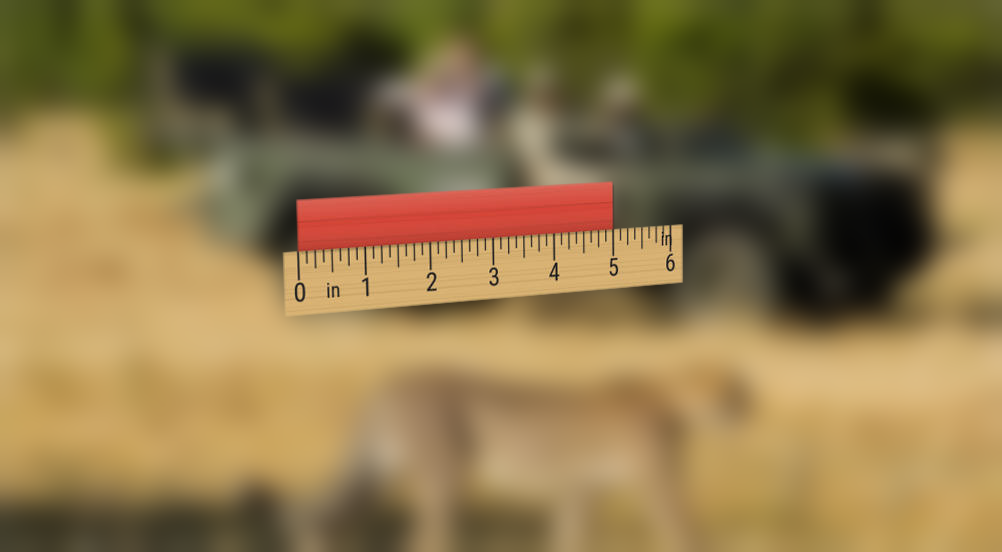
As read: **5** in
